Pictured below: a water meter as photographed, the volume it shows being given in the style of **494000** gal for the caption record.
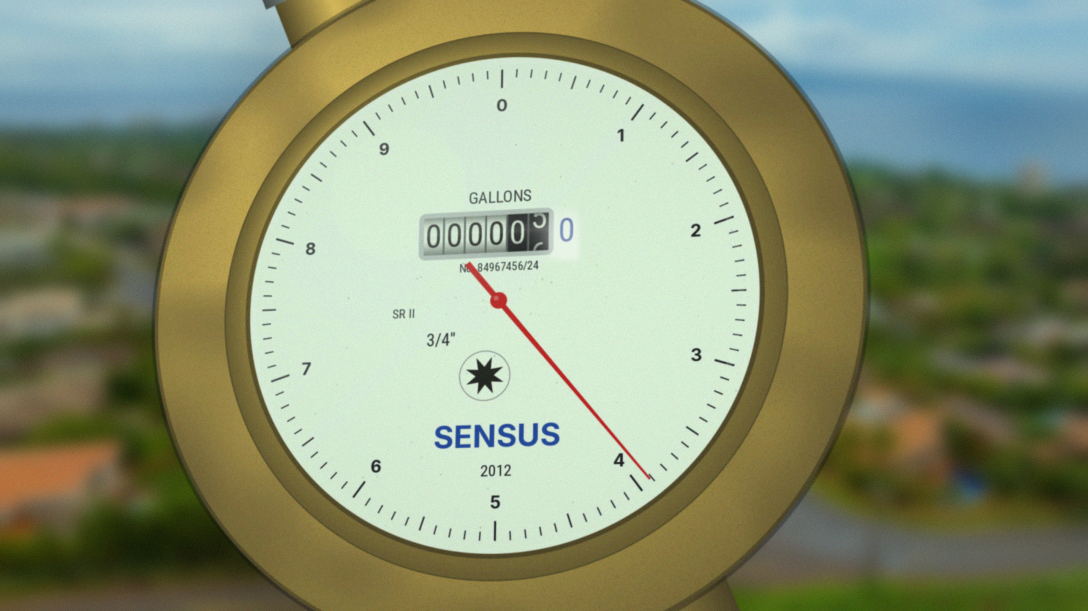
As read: **53.9** gal
